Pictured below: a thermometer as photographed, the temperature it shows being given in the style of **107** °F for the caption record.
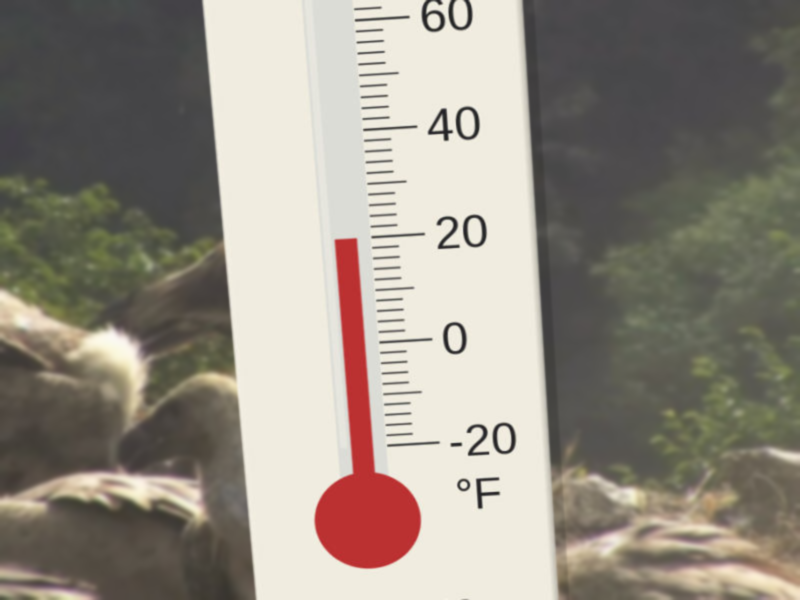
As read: **20** °F
